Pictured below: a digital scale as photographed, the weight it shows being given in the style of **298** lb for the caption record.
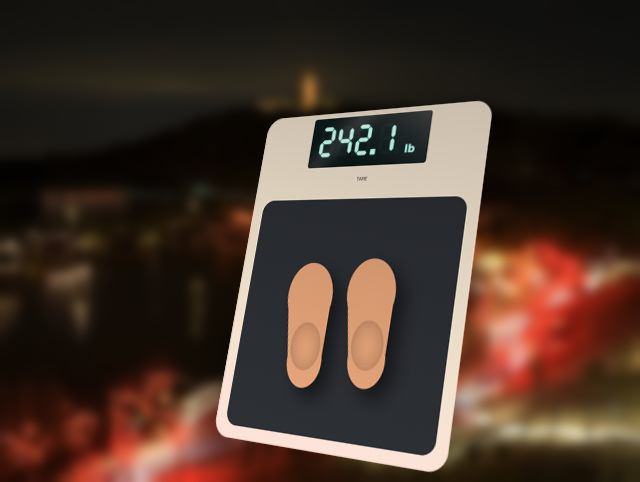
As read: **242.1** lb
